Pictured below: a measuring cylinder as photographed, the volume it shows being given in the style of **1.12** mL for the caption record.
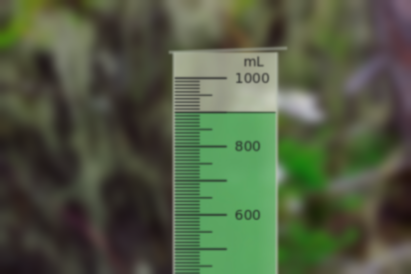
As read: **900** mL
